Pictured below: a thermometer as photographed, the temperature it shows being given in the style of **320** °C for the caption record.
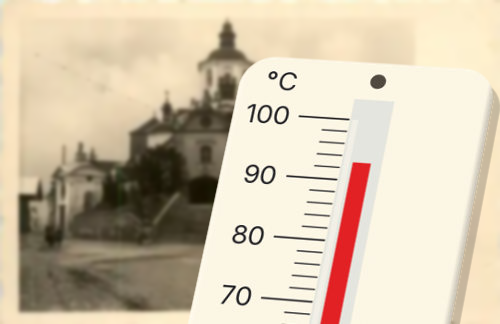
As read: **93** °C
